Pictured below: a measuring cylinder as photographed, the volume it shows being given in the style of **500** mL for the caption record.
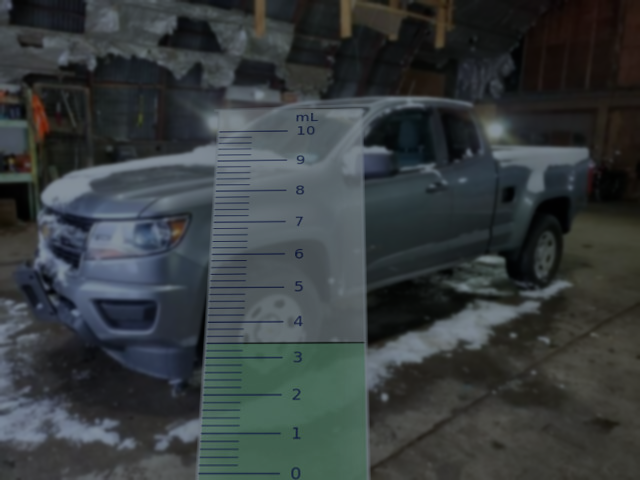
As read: **3.4** mL
